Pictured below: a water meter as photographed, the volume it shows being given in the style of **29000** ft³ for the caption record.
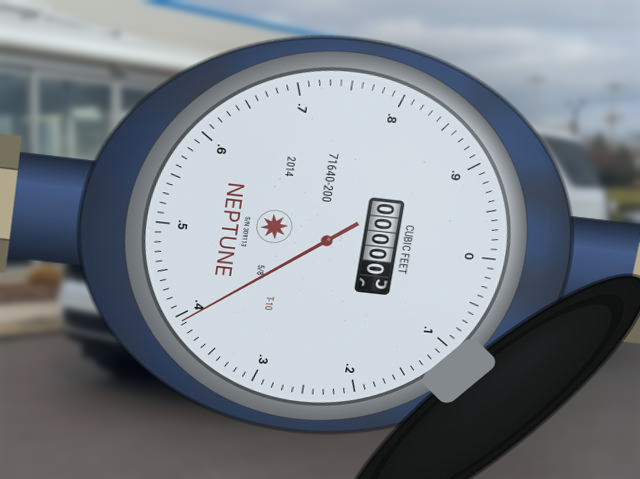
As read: **5.39** ft³
